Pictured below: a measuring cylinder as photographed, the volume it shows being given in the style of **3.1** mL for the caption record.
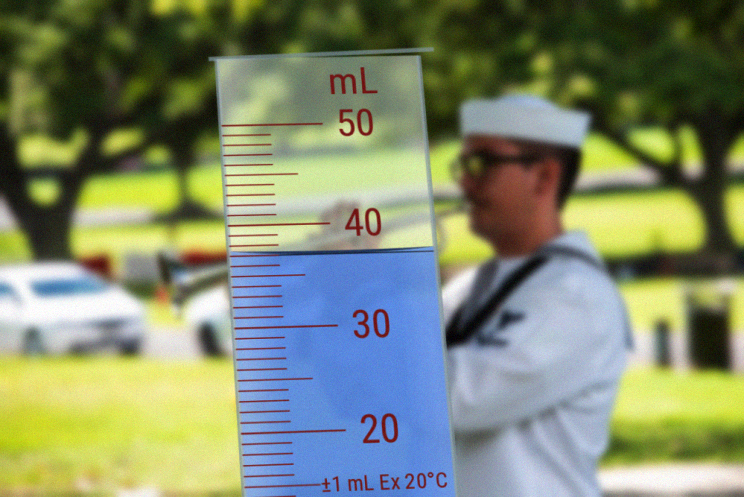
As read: **37** mL
